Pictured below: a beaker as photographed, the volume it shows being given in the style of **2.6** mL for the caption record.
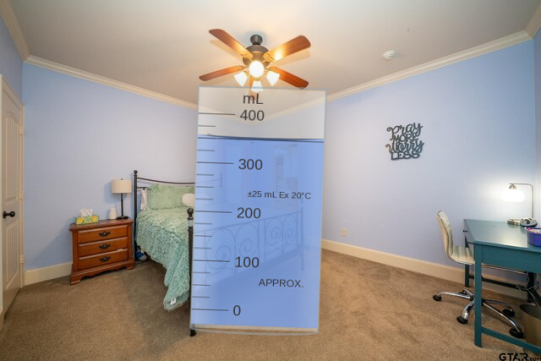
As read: **350** mL
